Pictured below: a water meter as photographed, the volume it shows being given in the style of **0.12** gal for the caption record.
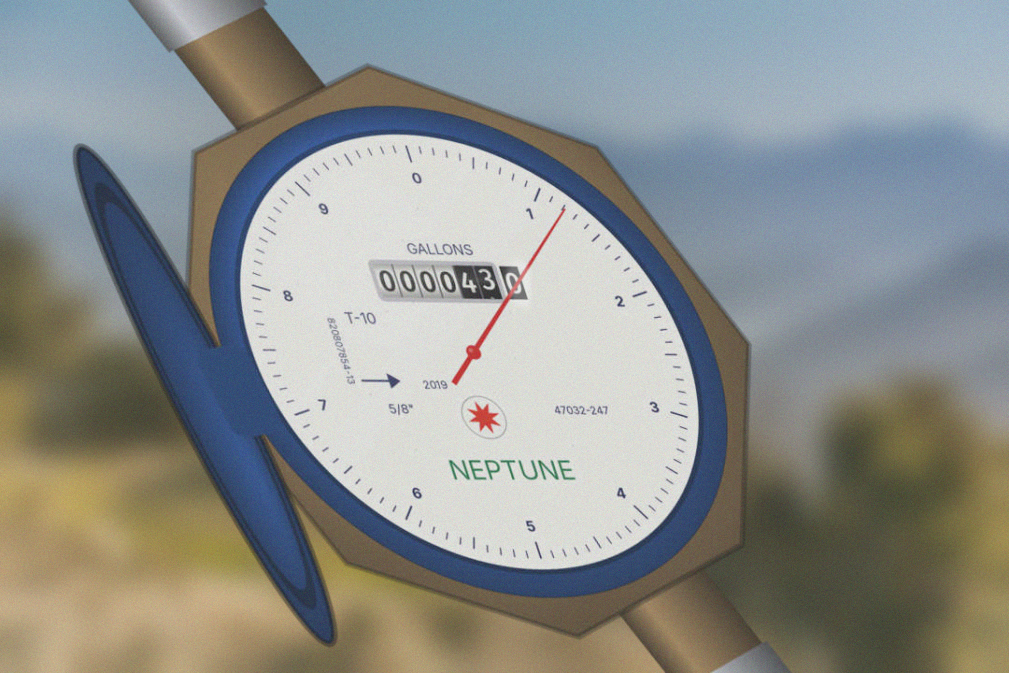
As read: **431.2** gal
